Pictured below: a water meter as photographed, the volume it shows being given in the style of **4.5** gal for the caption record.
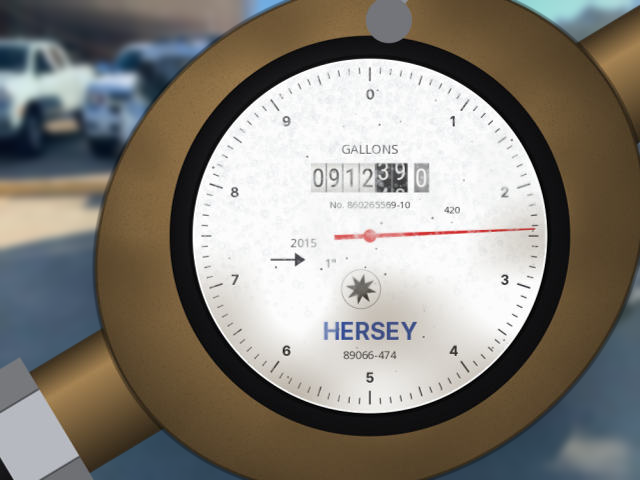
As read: **912392.4** gal
